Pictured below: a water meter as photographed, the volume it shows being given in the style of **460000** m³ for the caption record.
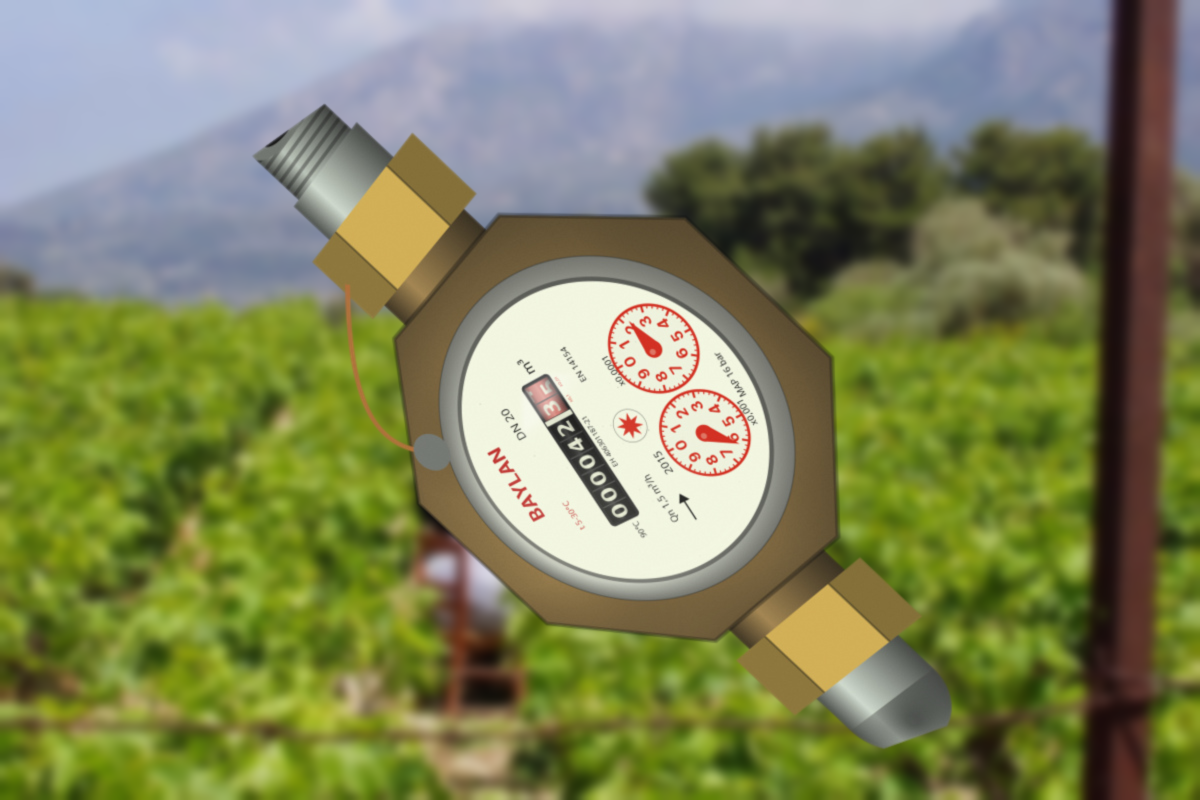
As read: **42.3462** m³
